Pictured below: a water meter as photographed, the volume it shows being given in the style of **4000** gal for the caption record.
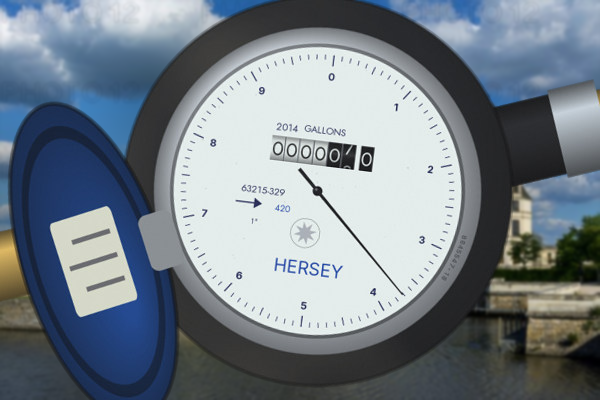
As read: **73.7** gal
